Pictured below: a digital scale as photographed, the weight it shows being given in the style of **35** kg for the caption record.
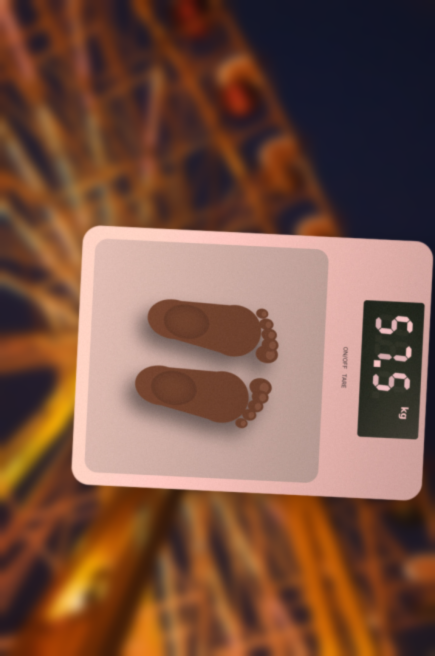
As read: **57.5** kg
